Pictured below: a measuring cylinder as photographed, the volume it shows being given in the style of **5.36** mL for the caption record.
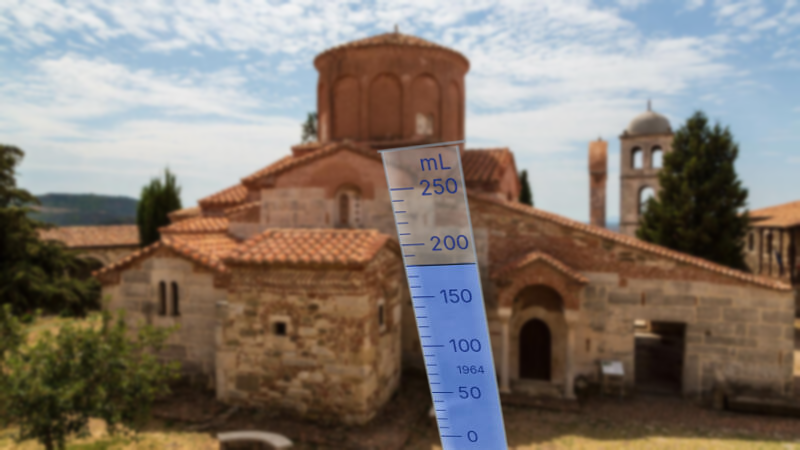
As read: **180** mL
